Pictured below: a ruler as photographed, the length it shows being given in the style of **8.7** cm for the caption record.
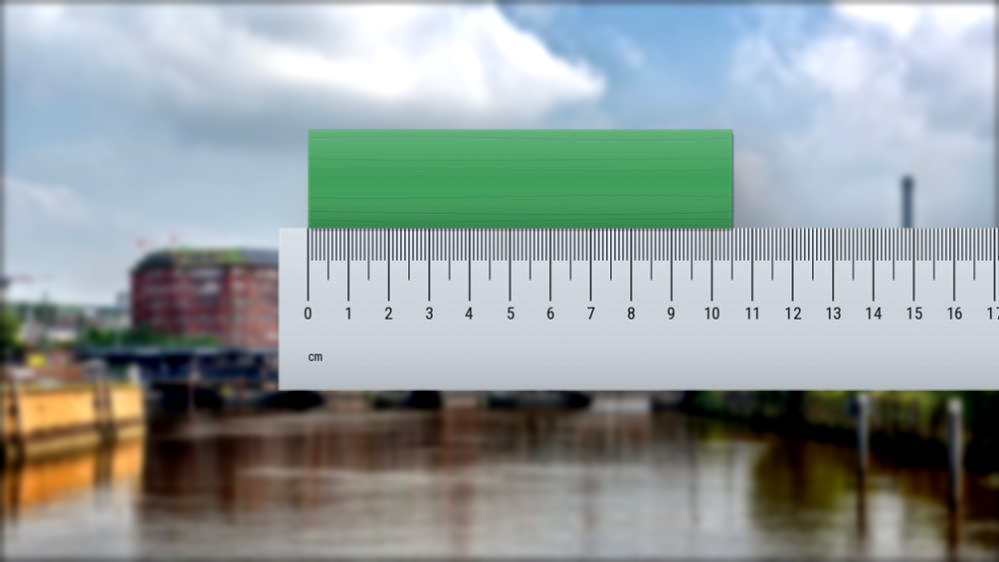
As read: **10.5** cm
